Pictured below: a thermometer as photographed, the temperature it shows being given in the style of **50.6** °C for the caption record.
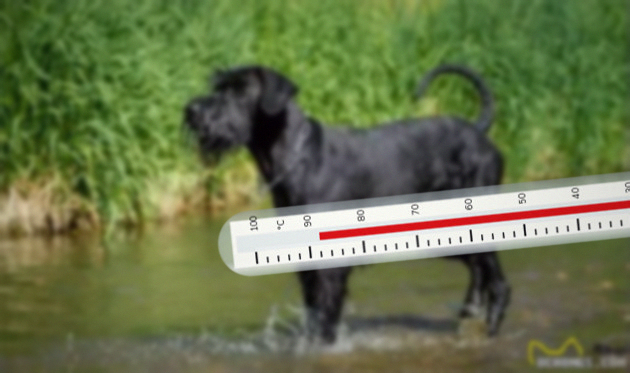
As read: **88** °C
